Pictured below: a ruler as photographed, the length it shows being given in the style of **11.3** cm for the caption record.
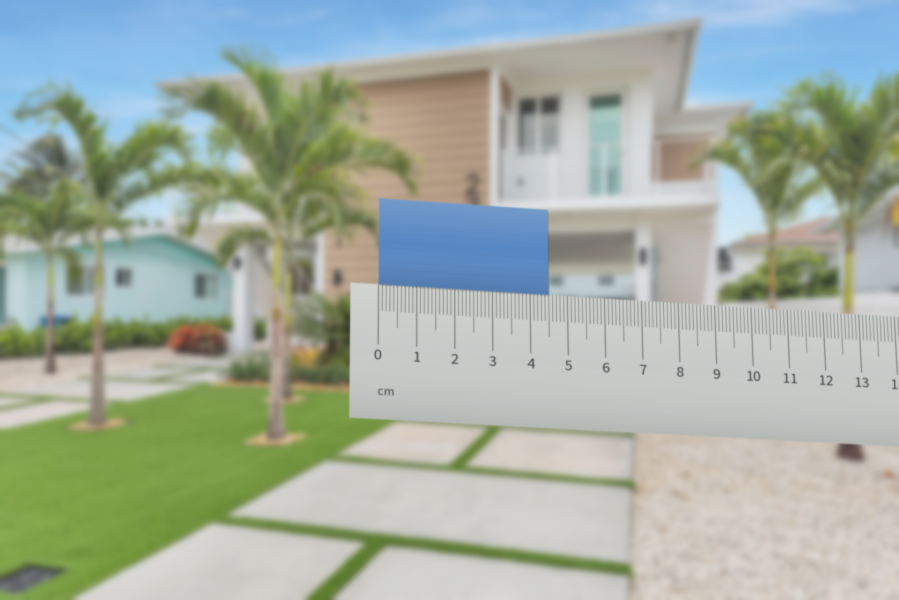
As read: **4.5** cm
